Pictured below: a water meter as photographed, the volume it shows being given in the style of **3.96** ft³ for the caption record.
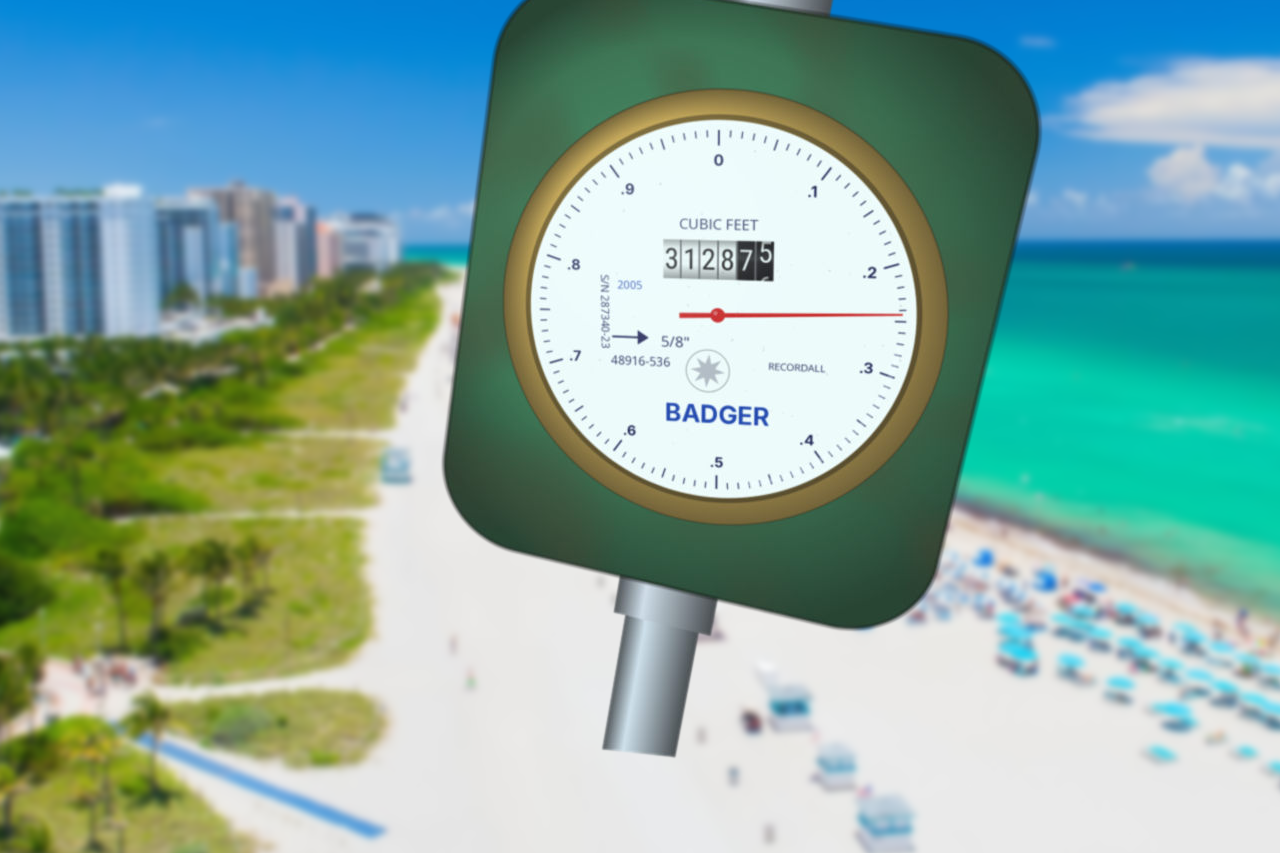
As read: **312875.24** ft³
